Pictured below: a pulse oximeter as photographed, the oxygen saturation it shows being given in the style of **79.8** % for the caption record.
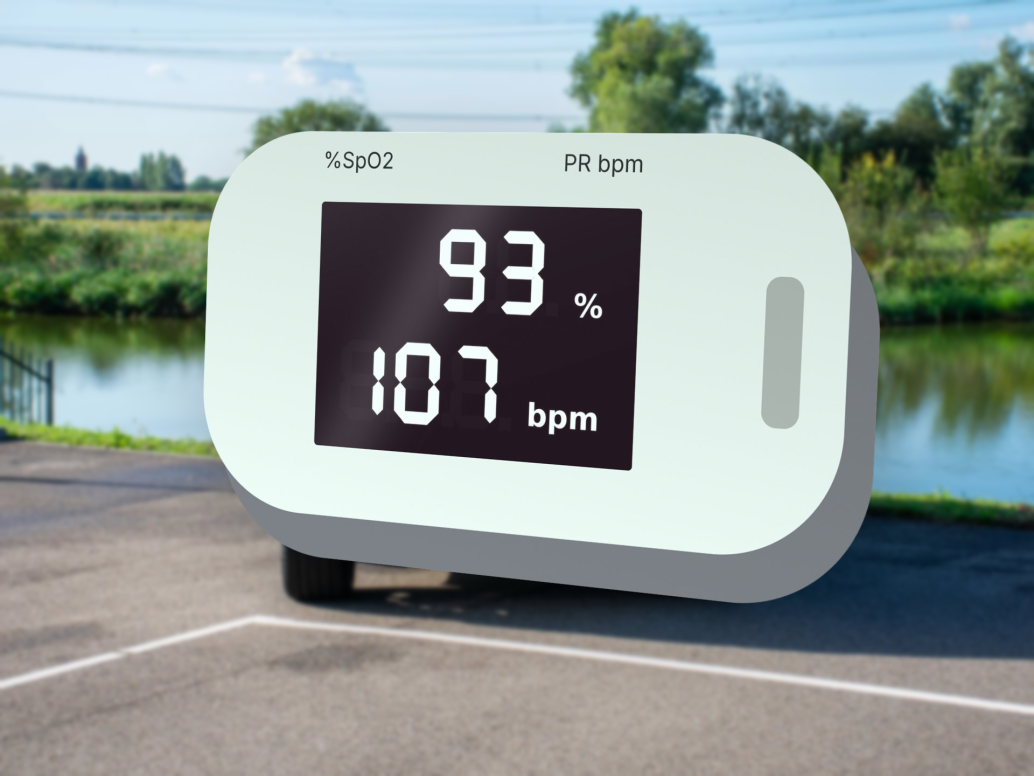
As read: **93** %
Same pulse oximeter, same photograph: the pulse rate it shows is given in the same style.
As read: **107** bpm
